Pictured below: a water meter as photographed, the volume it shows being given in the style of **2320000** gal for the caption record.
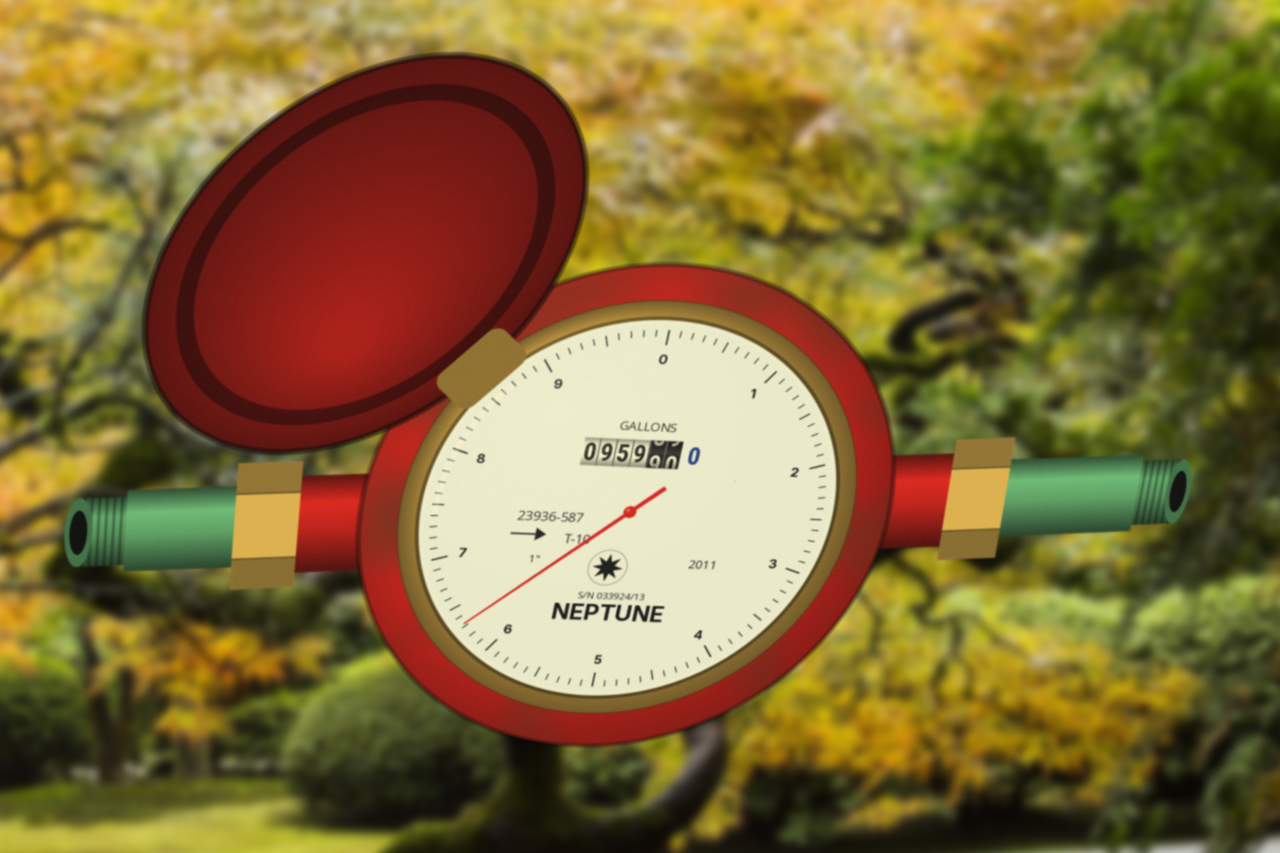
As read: **959896.3** gal
